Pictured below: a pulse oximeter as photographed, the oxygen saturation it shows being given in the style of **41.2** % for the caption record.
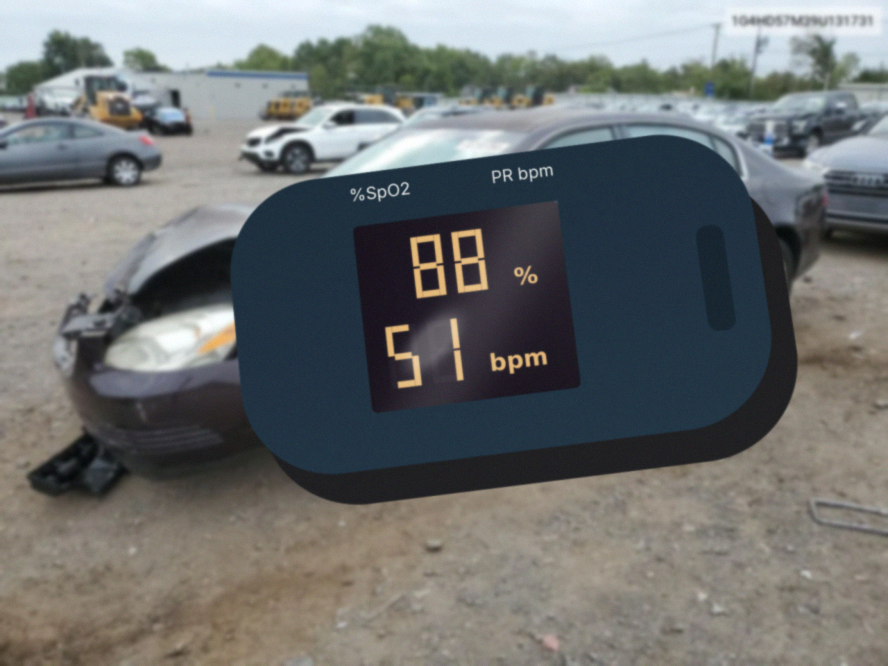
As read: **88** %
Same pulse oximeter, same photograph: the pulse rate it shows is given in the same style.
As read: **51** bpm
